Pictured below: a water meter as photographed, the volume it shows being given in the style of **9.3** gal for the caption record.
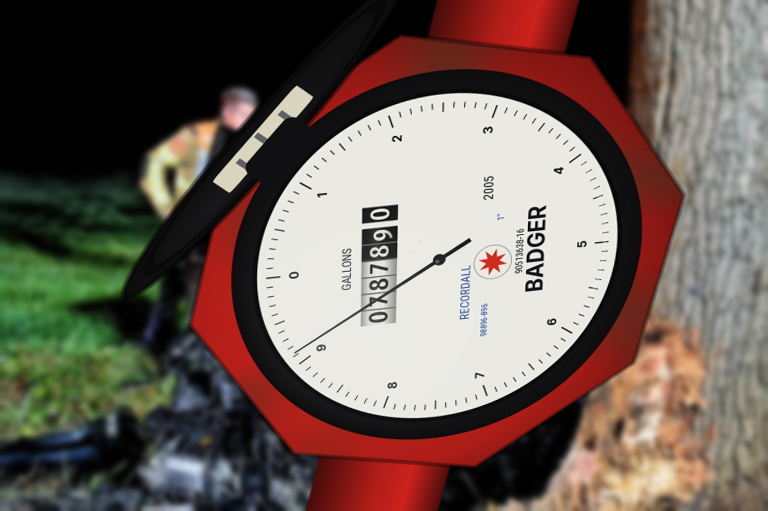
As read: **787889.1** gal
